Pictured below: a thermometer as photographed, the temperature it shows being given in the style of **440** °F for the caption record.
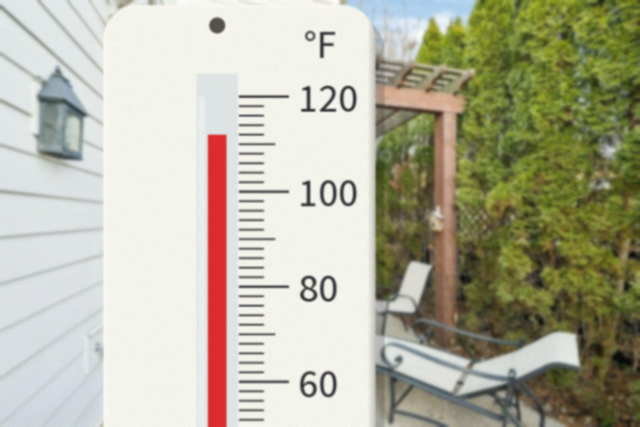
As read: **112** °F
